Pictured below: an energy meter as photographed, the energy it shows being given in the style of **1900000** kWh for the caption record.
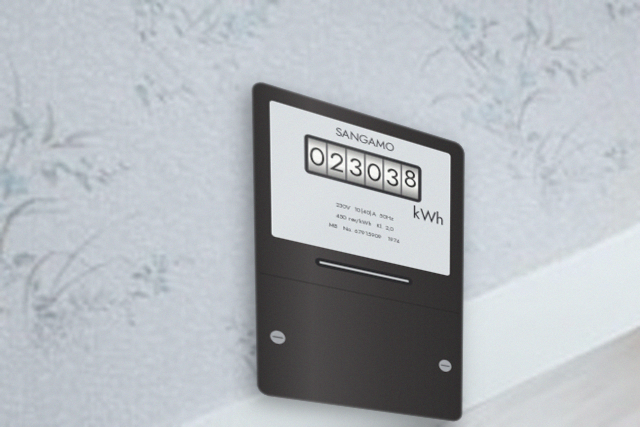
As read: **23038** kWh
